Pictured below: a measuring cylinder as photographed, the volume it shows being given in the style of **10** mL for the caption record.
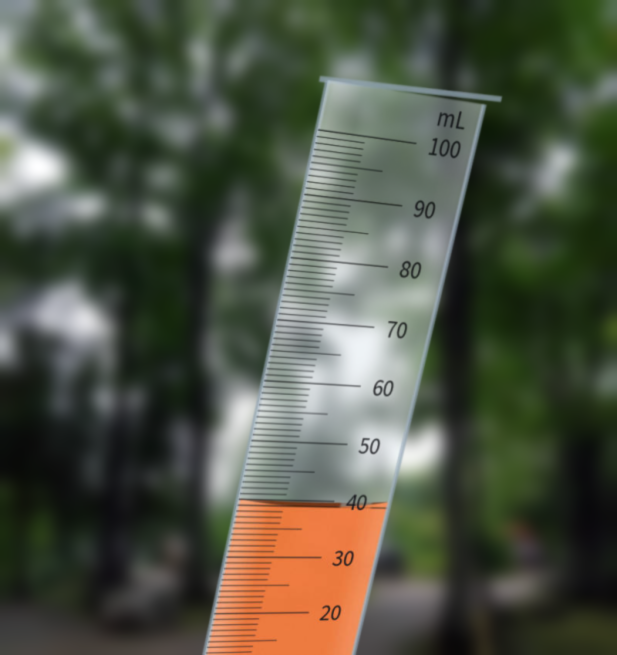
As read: **39** mL
